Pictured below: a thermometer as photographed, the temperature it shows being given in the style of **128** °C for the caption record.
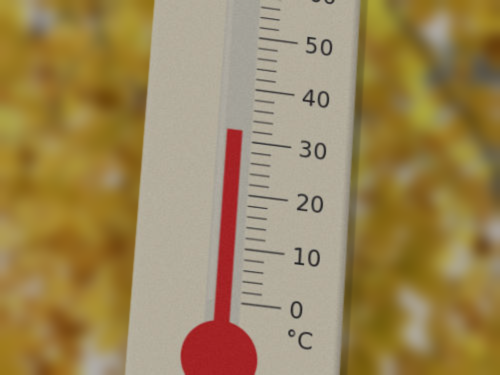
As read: **32** °C
